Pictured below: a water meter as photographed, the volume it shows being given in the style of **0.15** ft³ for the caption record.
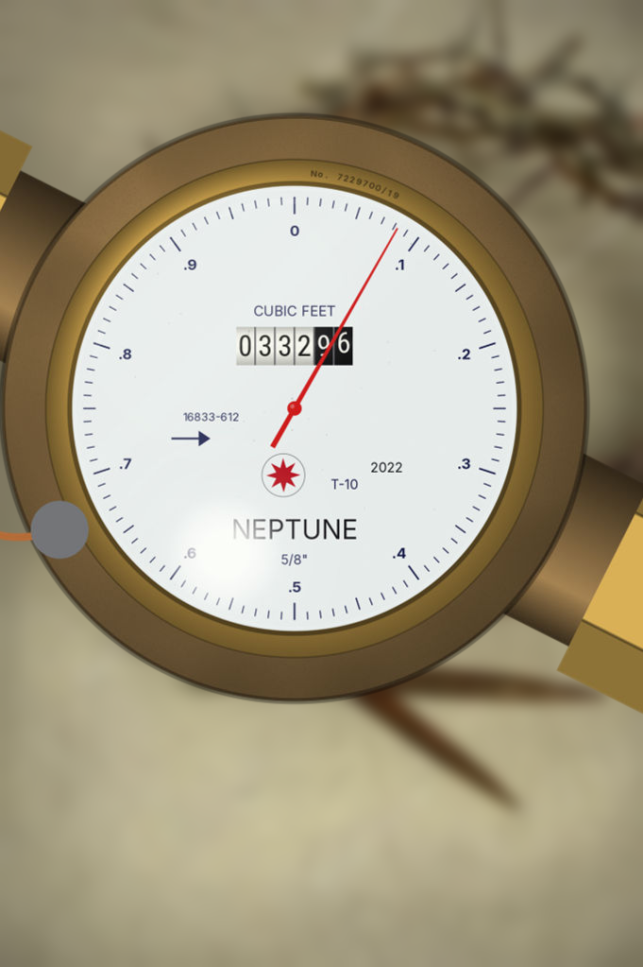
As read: **33296.08** ft³
